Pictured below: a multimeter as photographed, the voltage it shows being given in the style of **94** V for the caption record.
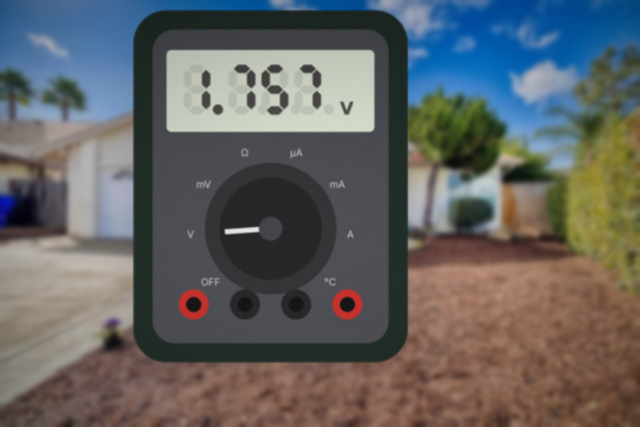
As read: **1.757** V
